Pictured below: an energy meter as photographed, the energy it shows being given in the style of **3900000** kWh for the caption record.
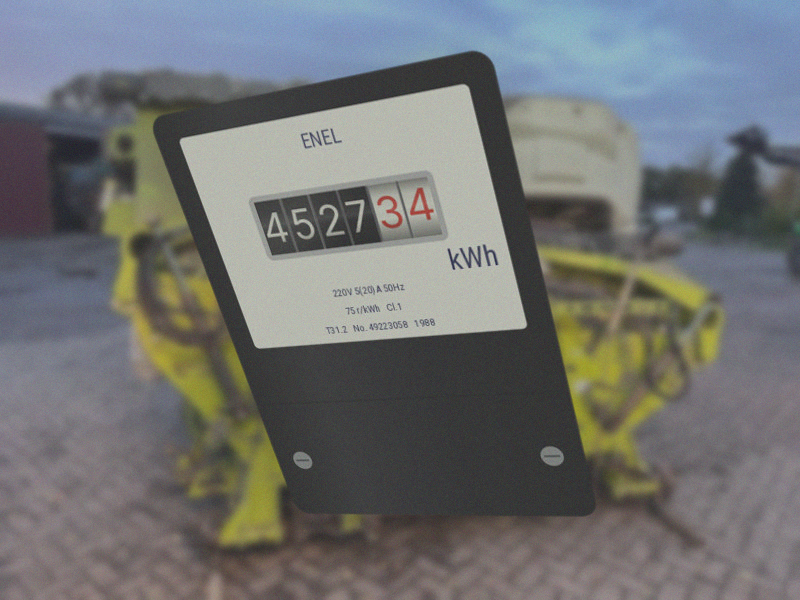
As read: **4527.34** kWh
